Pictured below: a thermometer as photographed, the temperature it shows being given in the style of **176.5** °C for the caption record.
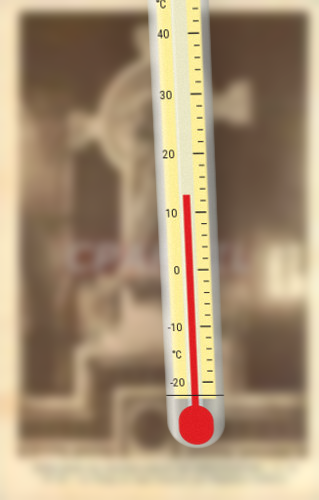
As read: **13** °C
